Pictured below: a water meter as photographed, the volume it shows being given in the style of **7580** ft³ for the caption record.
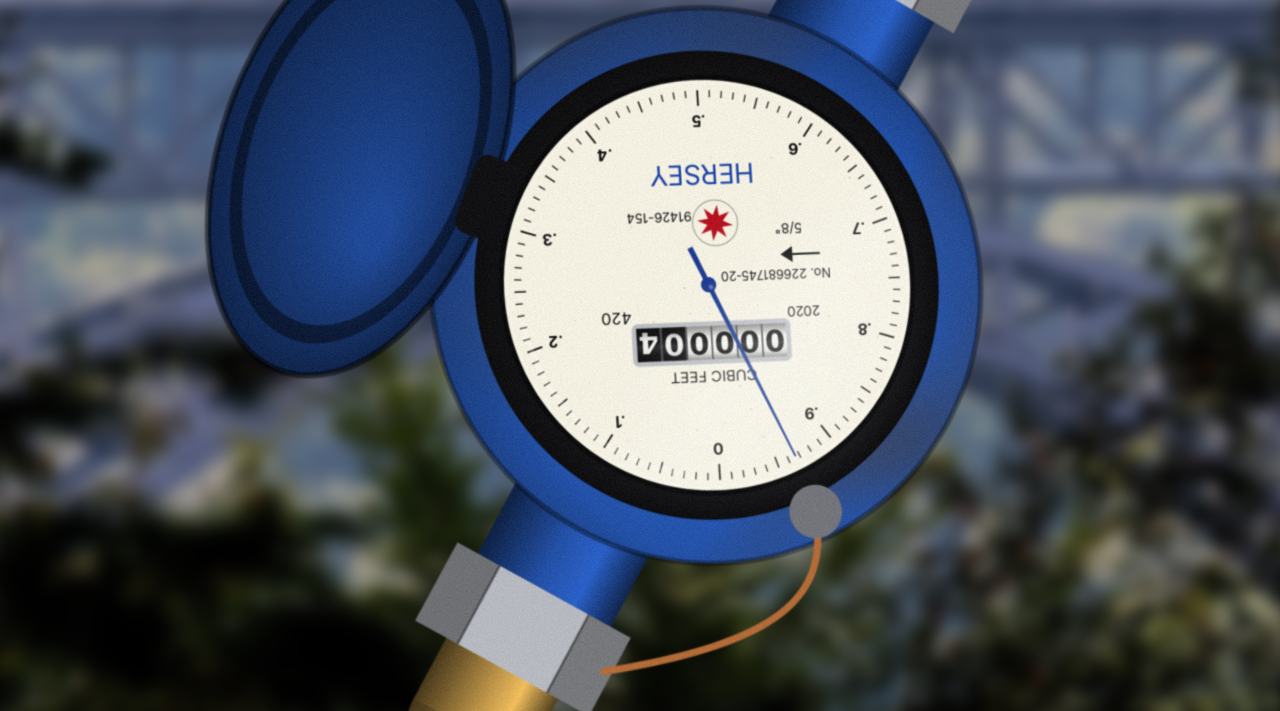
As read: **3.93** ft³
